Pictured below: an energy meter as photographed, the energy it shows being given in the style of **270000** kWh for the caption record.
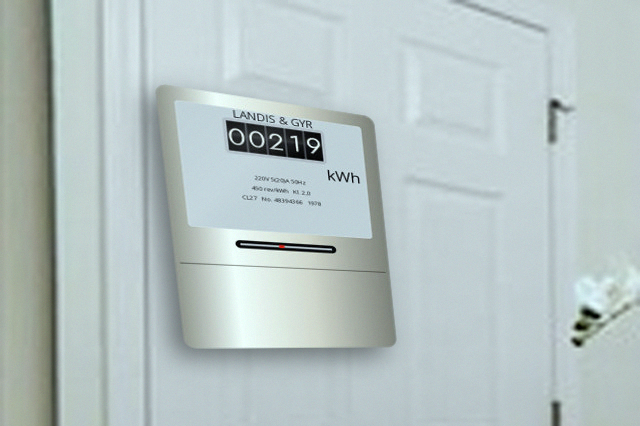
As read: **219** kWh
